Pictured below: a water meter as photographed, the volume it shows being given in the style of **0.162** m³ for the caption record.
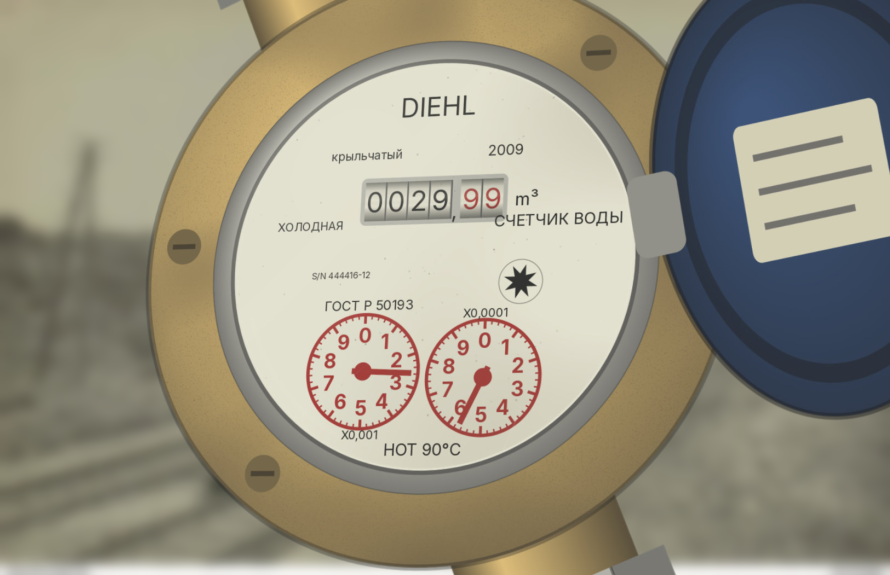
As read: **29.9925** m³
